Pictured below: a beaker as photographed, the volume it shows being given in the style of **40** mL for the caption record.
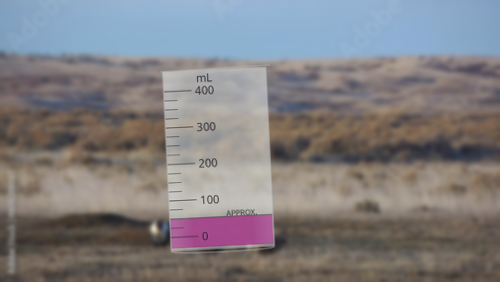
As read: **50** mL
